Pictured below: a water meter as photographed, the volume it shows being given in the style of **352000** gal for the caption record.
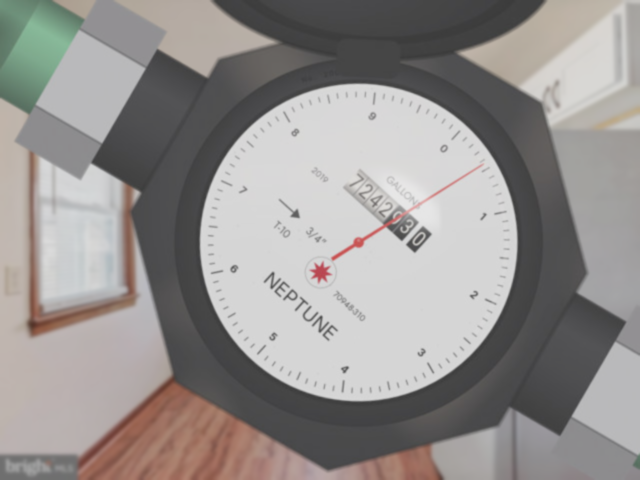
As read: **7242930.4** gal
